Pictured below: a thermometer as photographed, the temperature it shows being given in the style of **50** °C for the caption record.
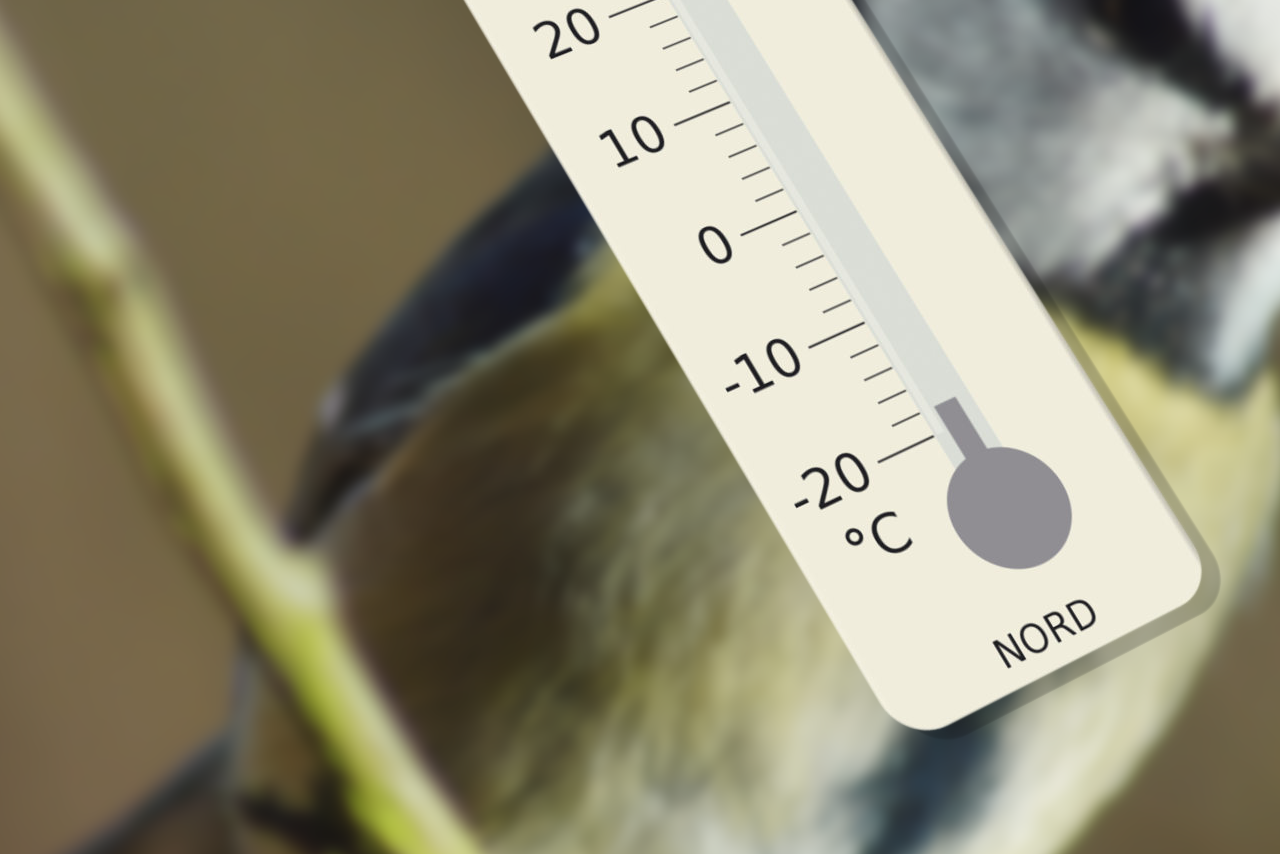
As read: **-18** °C
